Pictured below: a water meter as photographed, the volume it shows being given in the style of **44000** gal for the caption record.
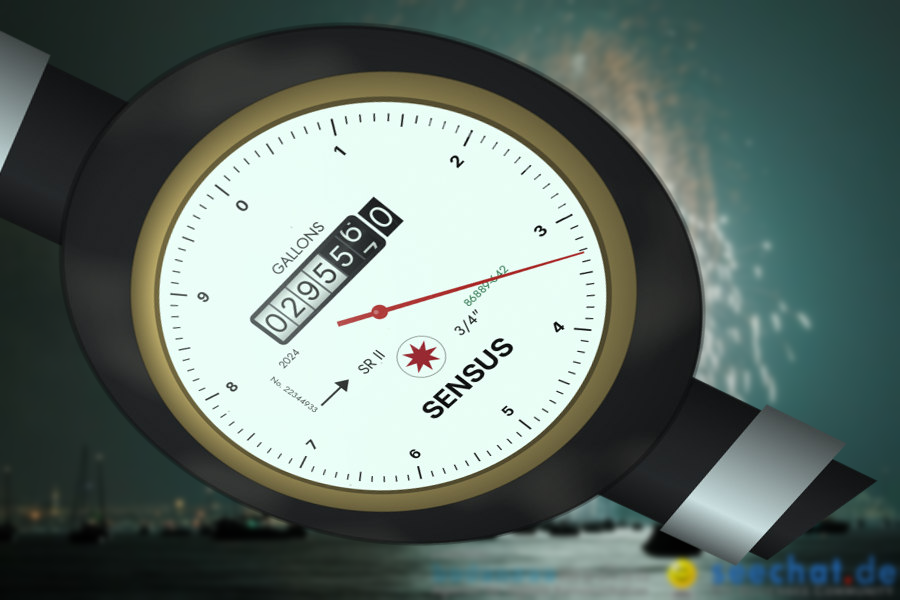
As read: **295563.3** gal
